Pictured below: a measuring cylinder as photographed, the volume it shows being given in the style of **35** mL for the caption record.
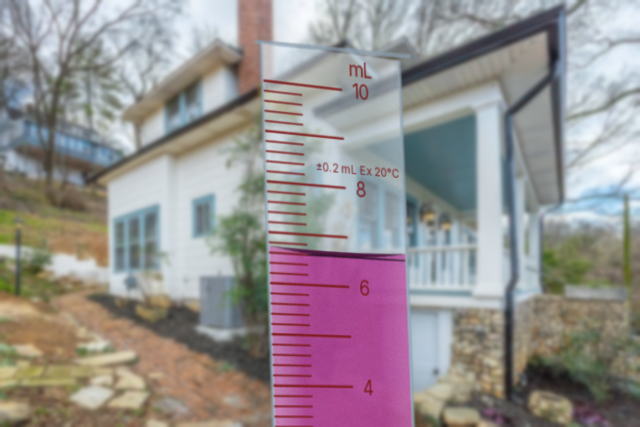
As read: **6.6** mL
